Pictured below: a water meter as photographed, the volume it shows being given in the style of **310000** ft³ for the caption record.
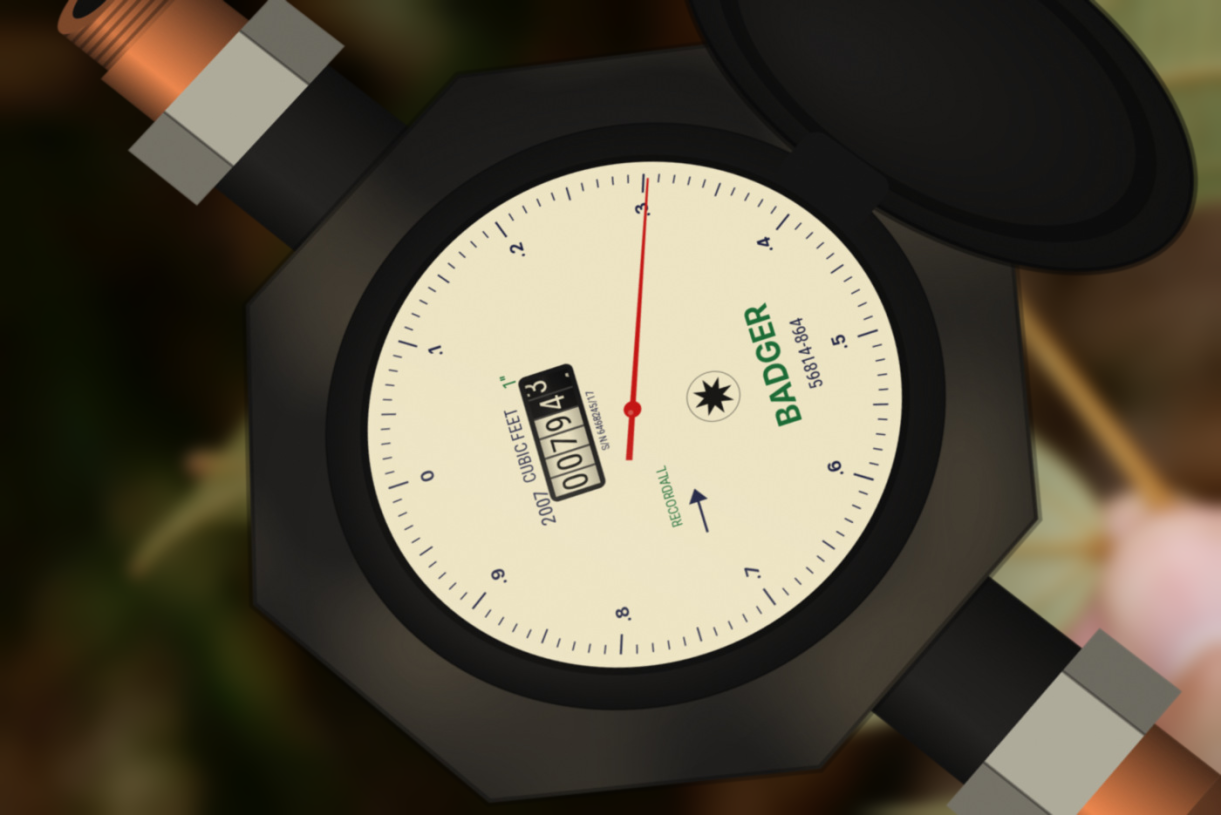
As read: **7943.30** ft³
